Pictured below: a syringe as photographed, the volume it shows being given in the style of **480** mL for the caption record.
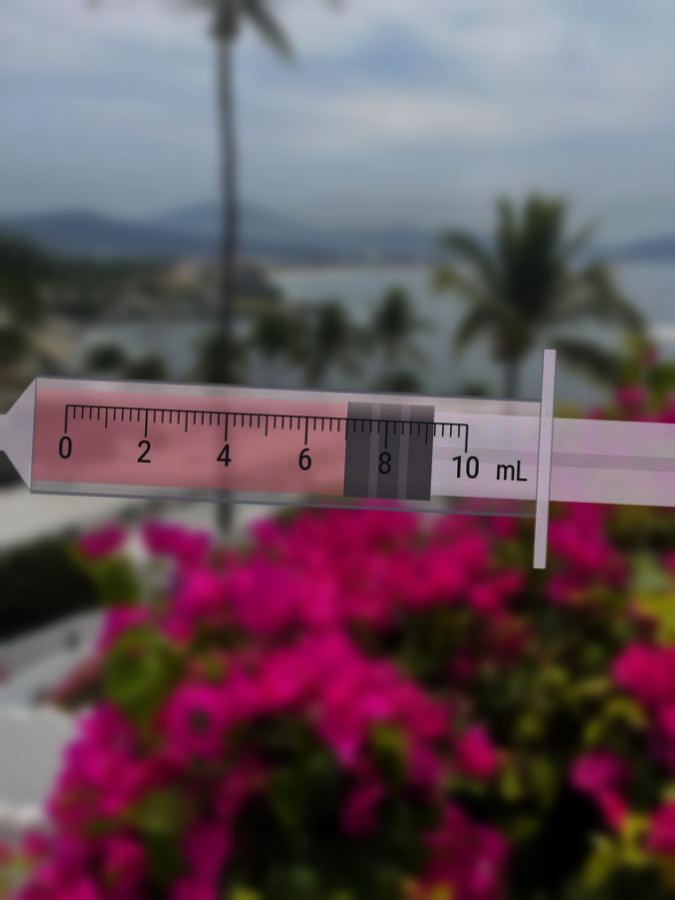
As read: **7** mL
